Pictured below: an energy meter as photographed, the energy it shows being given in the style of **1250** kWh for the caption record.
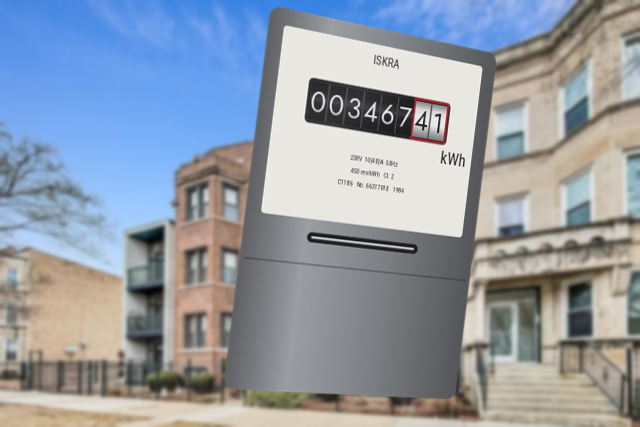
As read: **3467.41** kWh
